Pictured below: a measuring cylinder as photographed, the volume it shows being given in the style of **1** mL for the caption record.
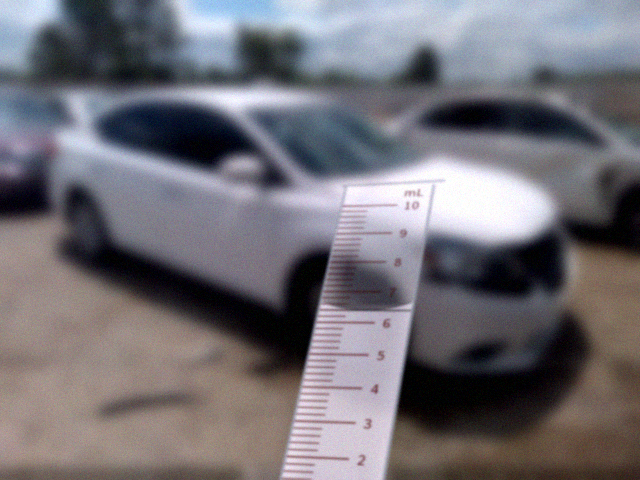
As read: **6.4** mL
